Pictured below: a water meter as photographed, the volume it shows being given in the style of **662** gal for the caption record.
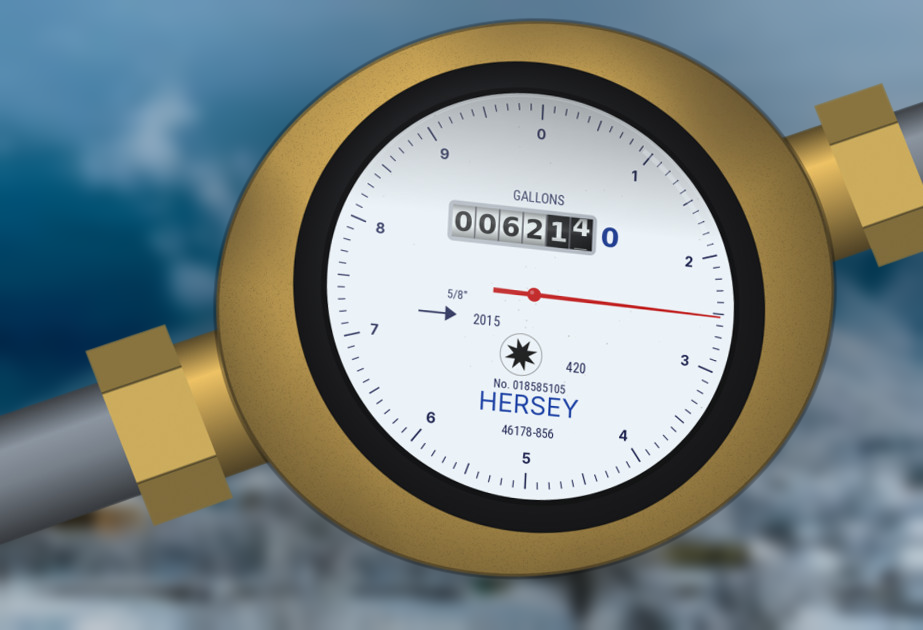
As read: **62142.5** gal
